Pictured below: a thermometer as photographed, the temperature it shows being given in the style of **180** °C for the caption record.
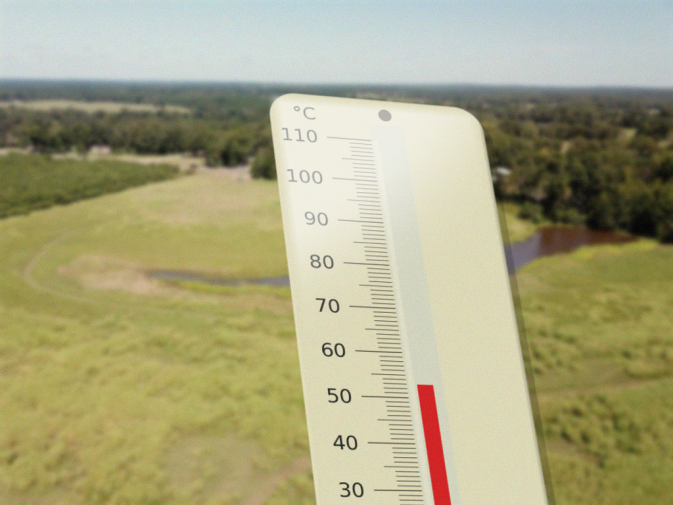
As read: **53** °C
